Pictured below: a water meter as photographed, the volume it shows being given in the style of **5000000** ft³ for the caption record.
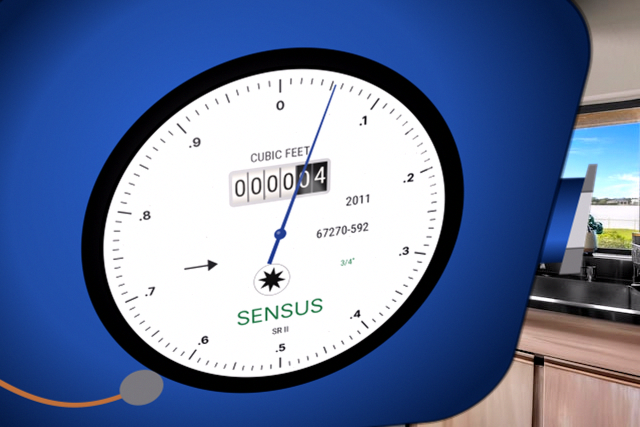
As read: **4.05** ft³
